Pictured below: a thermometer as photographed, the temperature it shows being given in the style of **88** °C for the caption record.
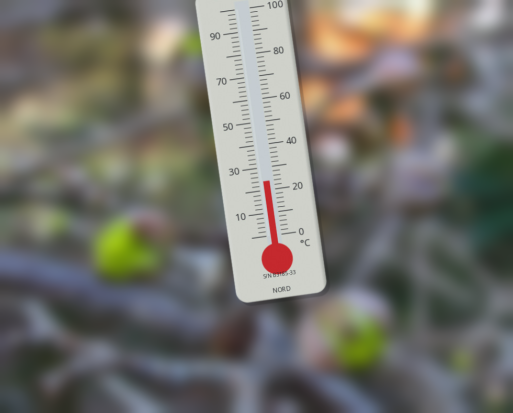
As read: **24** °C
